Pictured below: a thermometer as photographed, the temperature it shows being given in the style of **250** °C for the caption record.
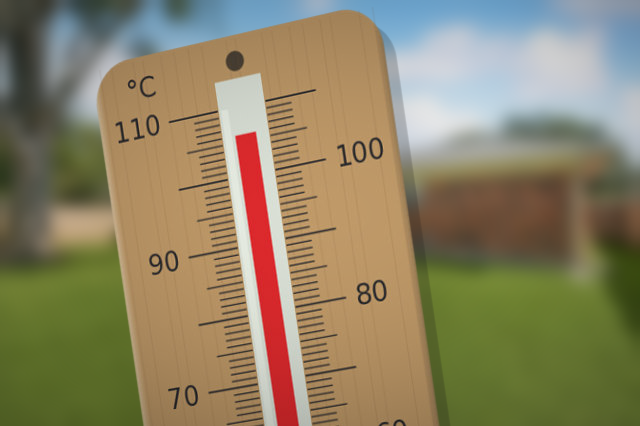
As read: **106** °C
